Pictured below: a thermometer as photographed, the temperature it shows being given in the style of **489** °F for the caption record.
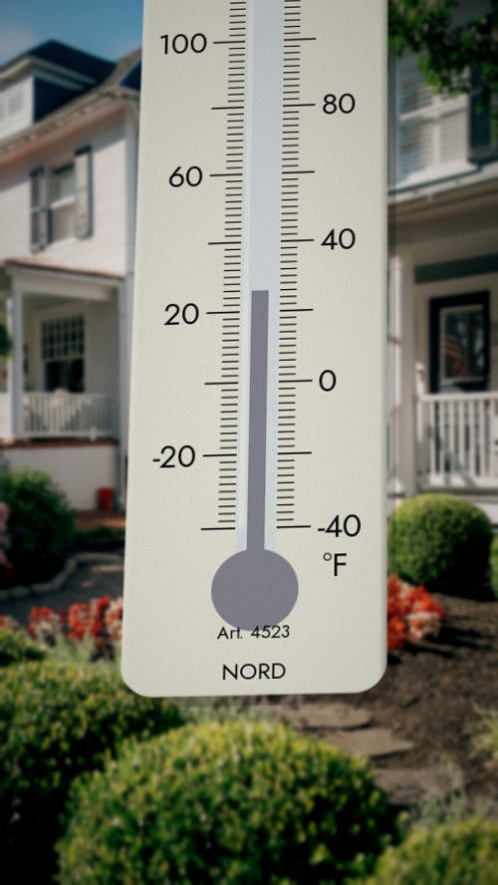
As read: **26** °F
